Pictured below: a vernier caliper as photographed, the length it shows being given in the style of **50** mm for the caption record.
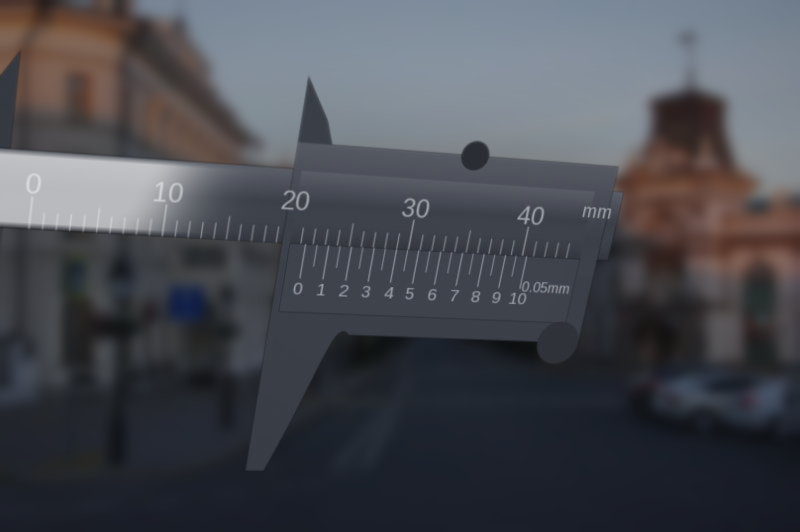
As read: **21.4** mm
